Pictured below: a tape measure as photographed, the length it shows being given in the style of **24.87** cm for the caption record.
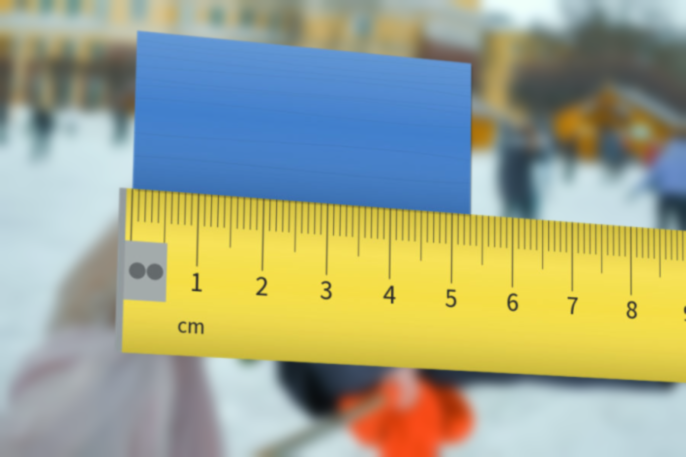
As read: **5.3** cm
